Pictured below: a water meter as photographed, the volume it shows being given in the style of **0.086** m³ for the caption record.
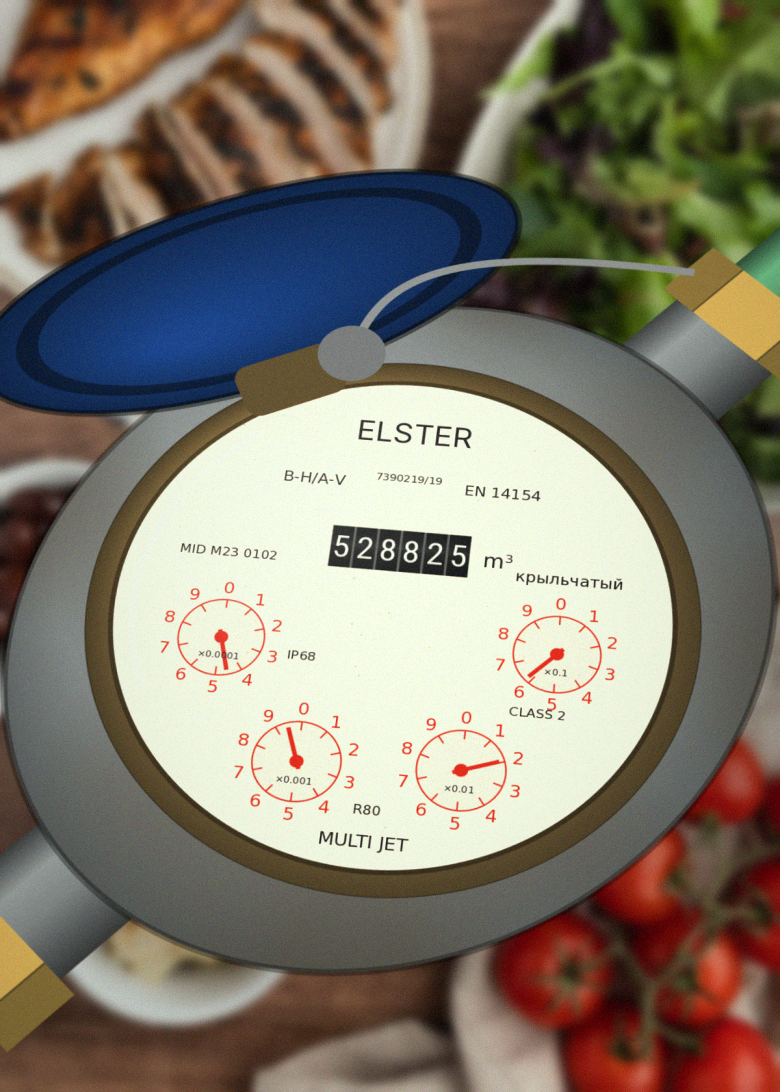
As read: **528825.6194** m³
